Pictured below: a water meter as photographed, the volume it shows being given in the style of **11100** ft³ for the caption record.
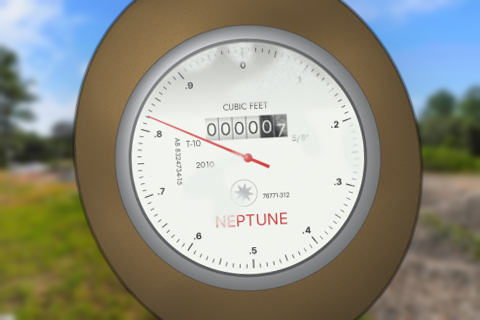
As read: **6.82** ft³
